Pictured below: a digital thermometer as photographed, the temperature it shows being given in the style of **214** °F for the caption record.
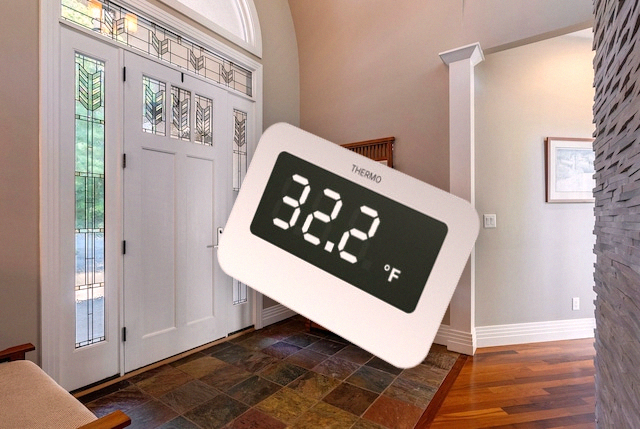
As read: **32.2** °F
